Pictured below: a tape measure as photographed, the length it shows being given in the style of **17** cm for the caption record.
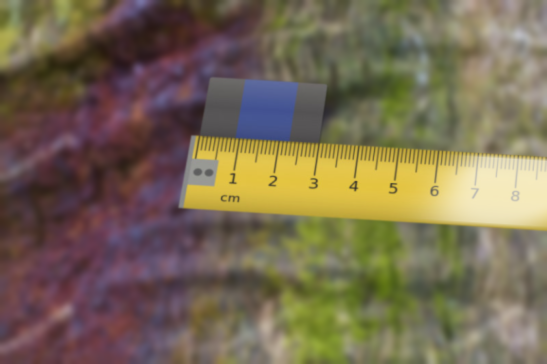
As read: **3** cm
